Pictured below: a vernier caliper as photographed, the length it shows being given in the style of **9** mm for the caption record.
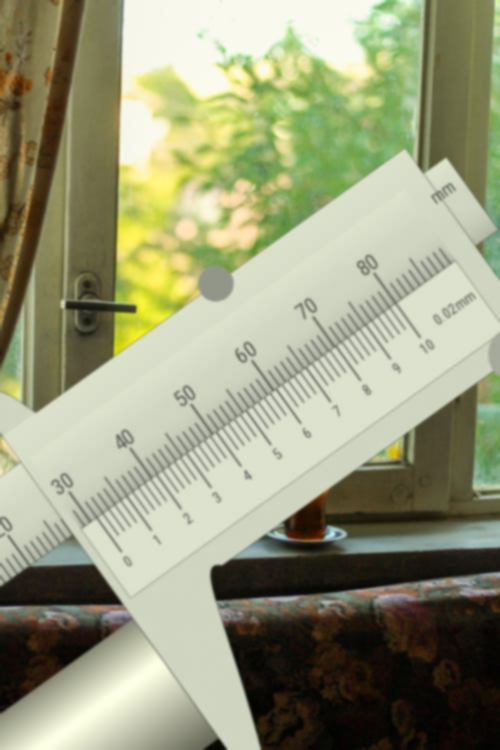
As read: **31.0** mm
